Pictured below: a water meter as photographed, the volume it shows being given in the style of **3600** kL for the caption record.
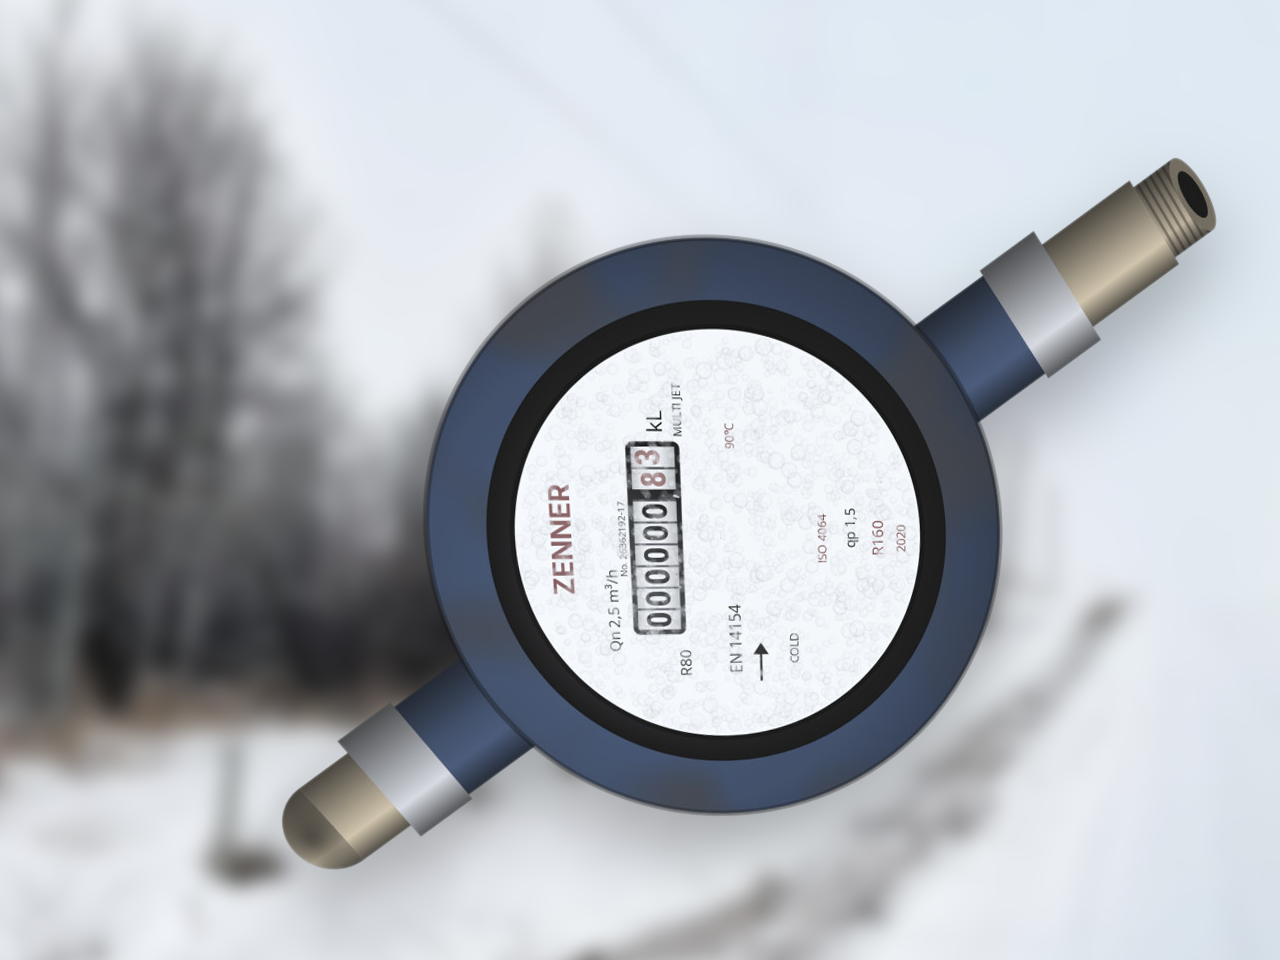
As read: **0.83** kL
